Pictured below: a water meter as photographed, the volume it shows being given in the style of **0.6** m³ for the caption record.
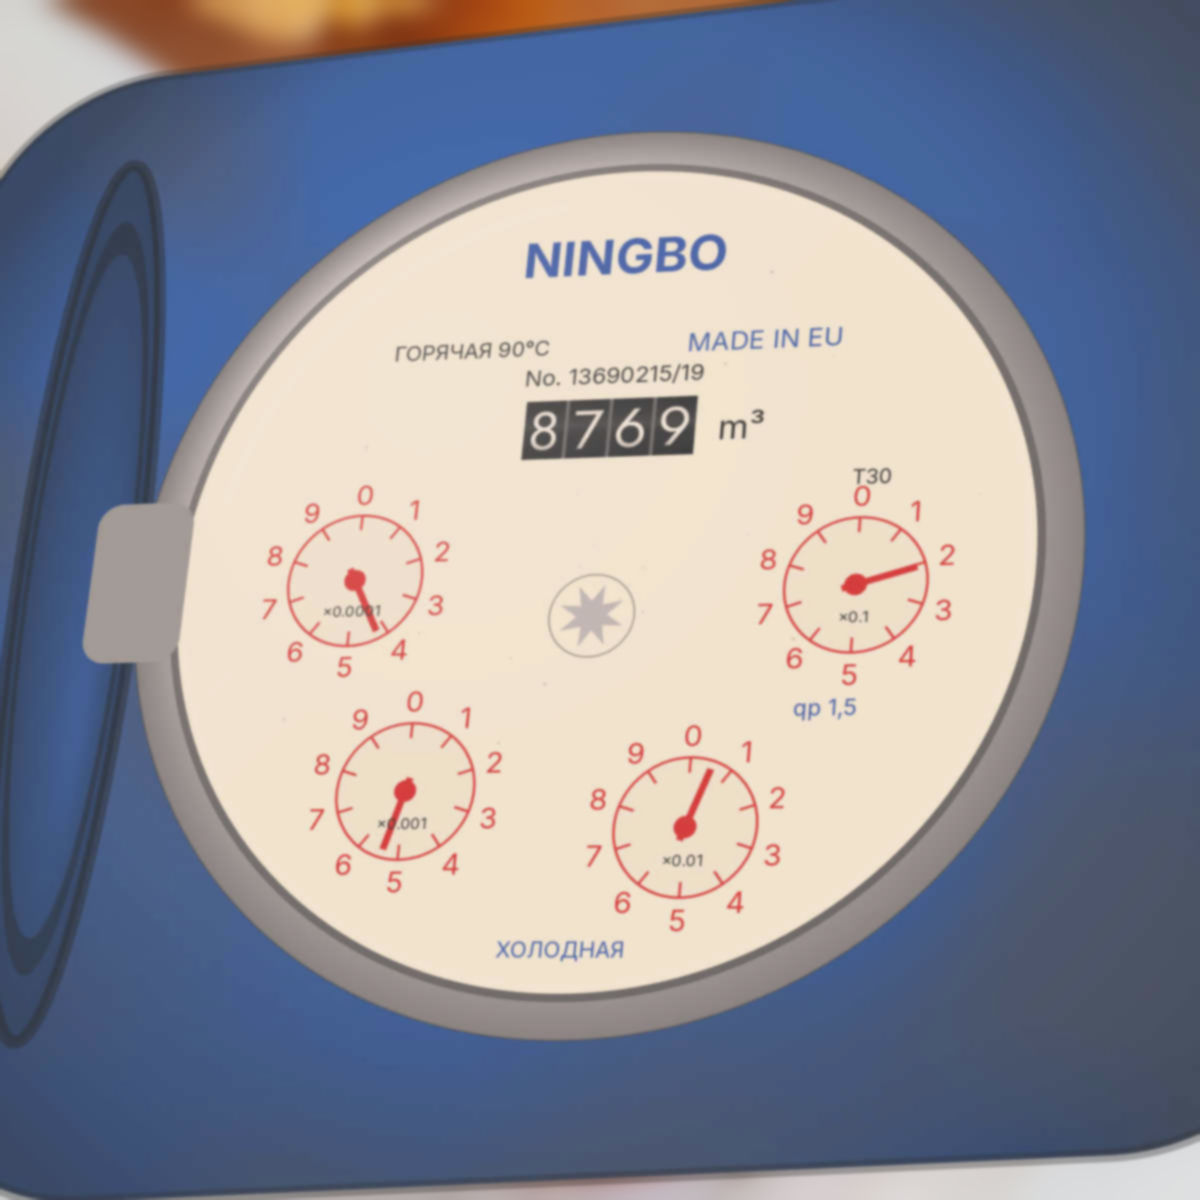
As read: **8769.2054** m³
